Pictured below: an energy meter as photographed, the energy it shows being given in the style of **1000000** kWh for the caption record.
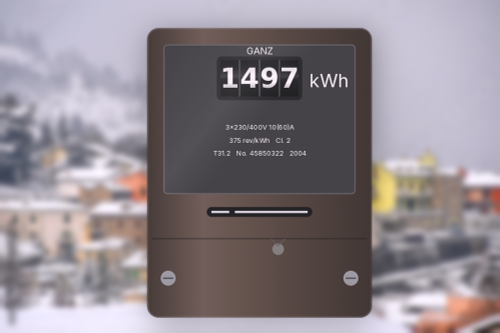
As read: **1497** kWh
